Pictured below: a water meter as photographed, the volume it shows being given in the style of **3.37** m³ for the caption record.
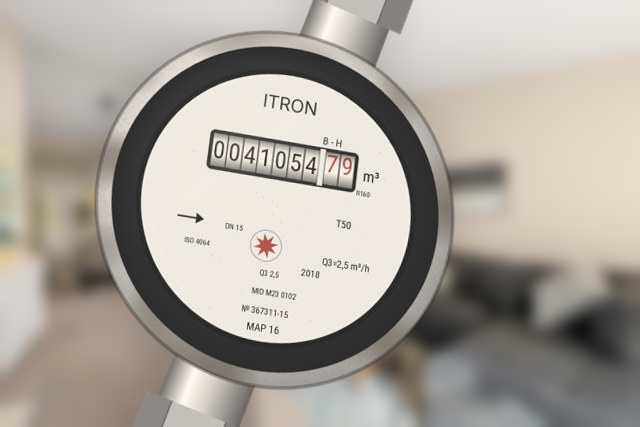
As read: **41054.79** m³
